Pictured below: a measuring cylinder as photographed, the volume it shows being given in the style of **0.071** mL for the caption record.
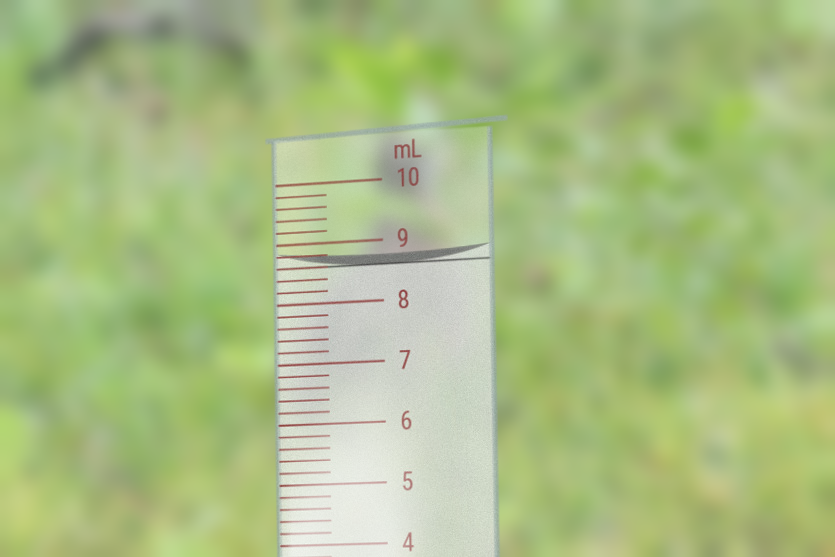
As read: **8.6** mL
